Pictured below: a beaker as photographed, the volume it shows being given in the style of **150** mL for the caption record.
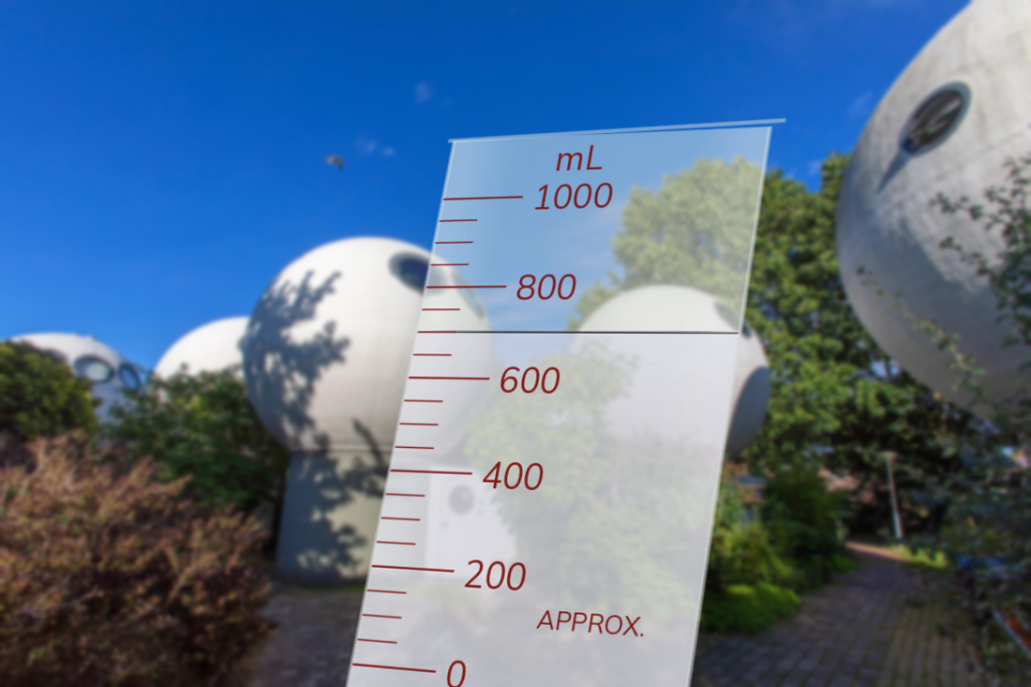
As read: **700** mL
